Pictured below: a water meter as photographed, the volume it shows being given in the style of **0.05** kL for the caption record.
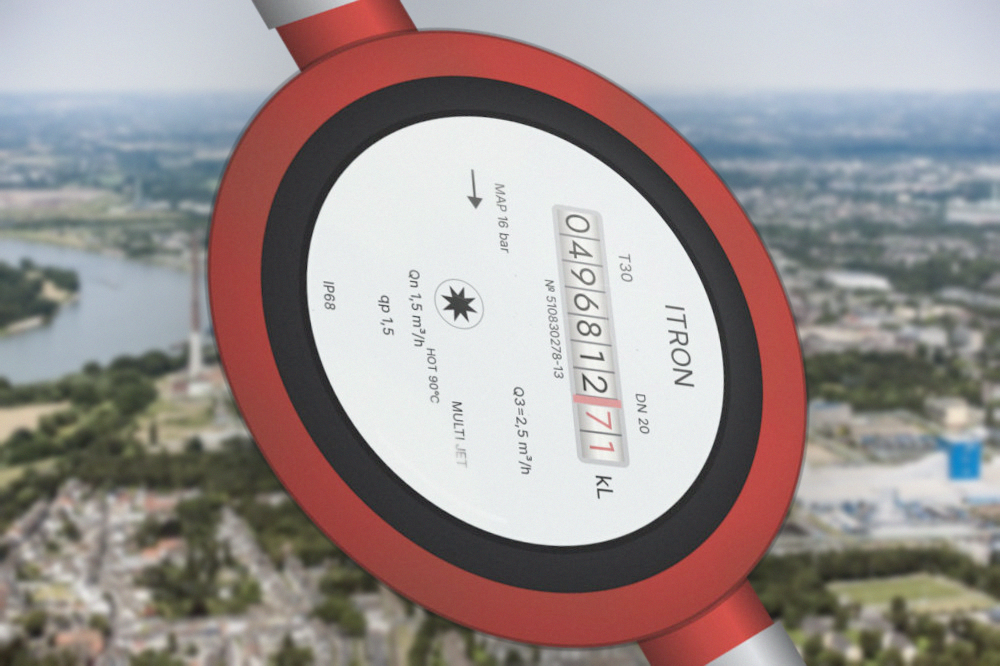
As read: **496812.71** kL
